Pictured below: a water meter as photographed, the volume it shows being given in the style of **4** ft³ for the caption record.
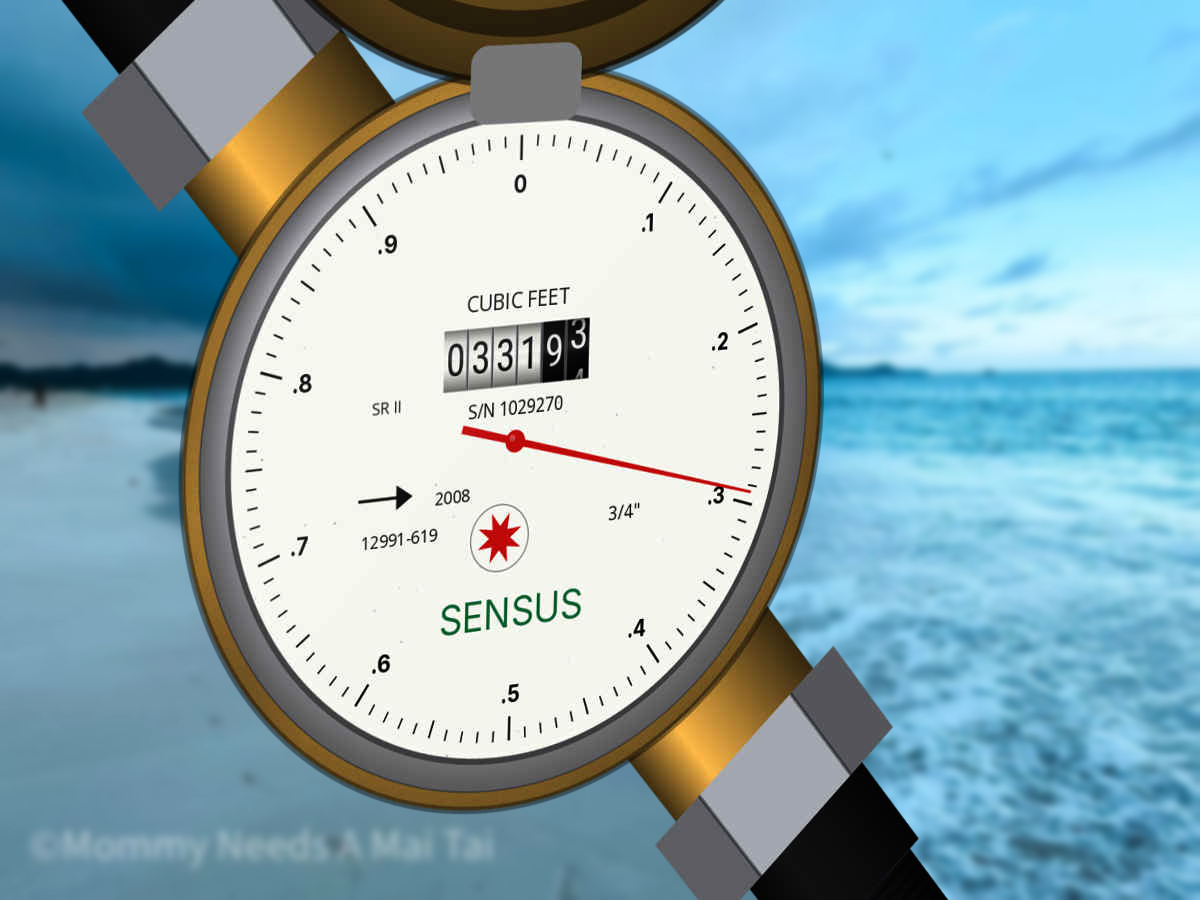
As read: **33193.29** ft³
